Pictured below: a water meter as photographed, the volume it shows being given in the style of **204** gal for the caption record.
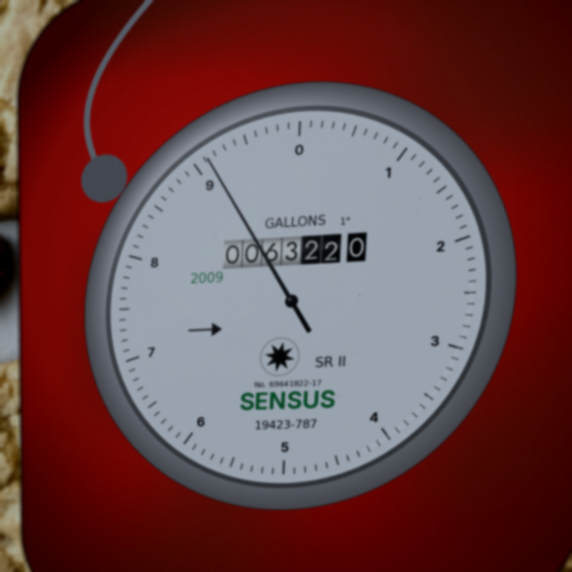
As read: **63219.1** gal
